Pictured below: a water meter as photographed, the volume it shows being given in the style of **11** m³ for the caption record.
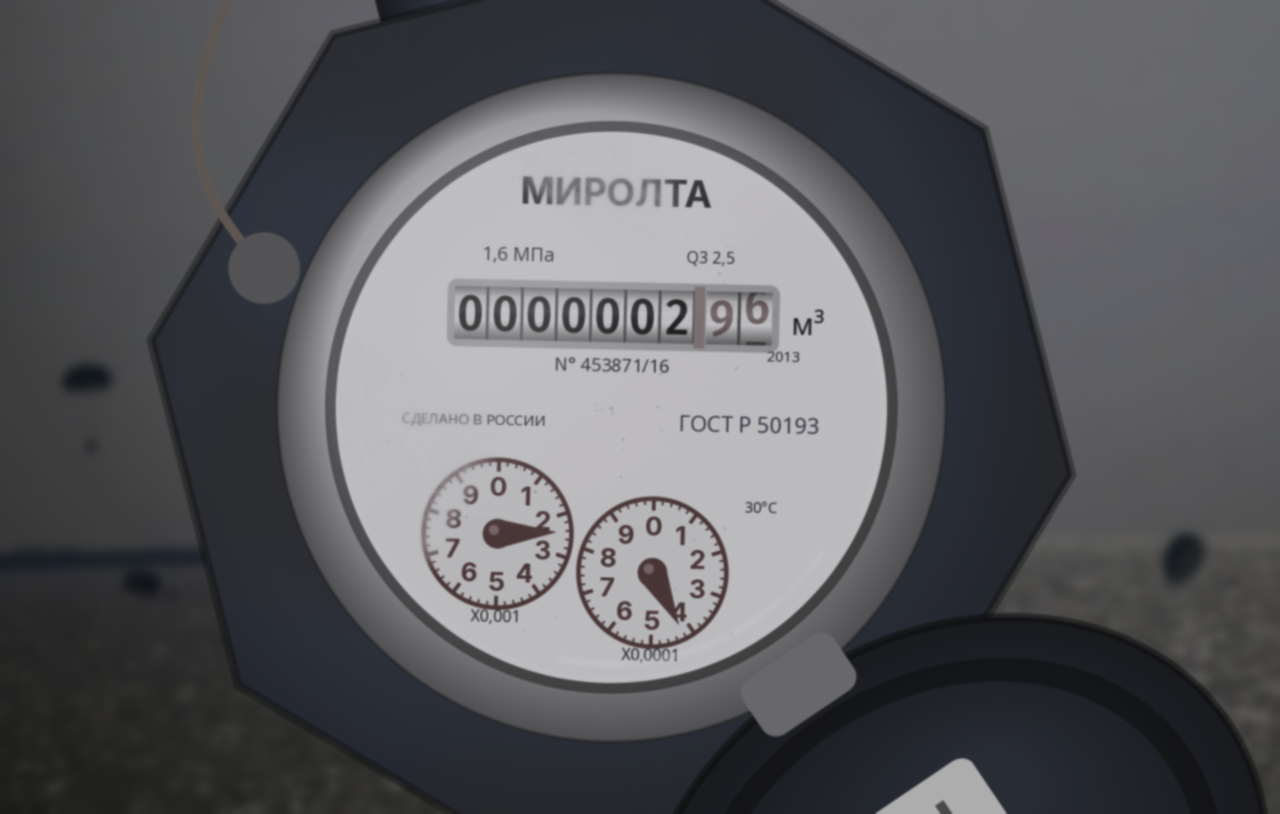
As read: **2.9624** m³
